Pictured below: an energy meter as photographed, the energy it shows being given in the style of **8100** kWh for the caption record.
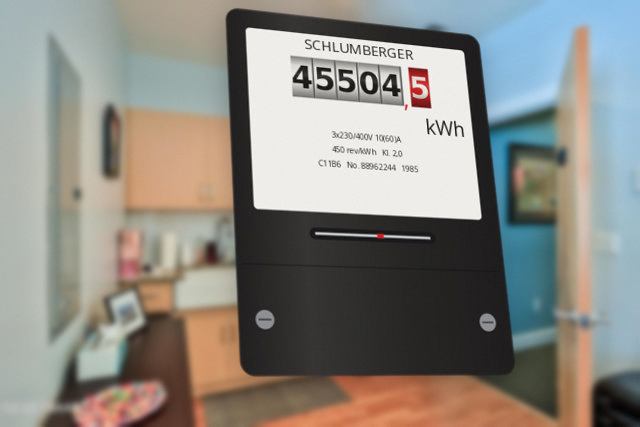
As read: **45504.5** kWh
